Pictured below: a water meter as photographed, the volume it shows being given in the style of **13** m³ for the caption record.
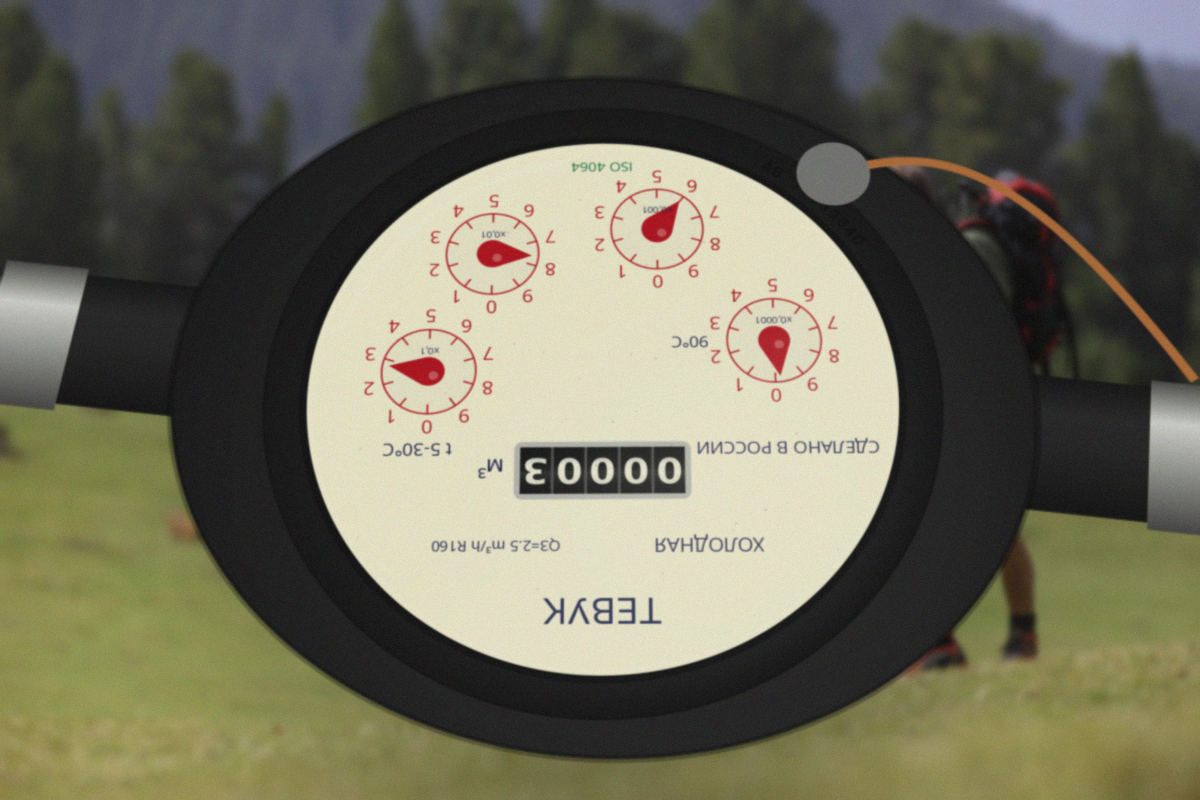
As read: **3.2759** m³
